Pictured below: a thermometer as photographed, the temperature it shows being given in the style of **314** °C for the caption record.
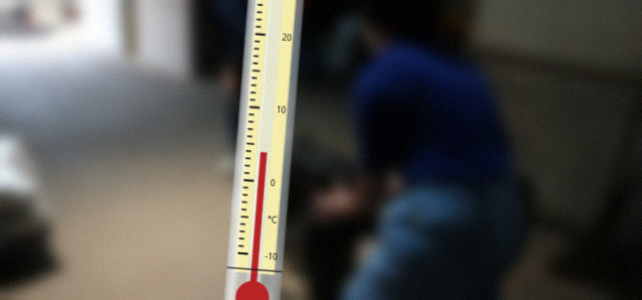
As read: **4** °C
